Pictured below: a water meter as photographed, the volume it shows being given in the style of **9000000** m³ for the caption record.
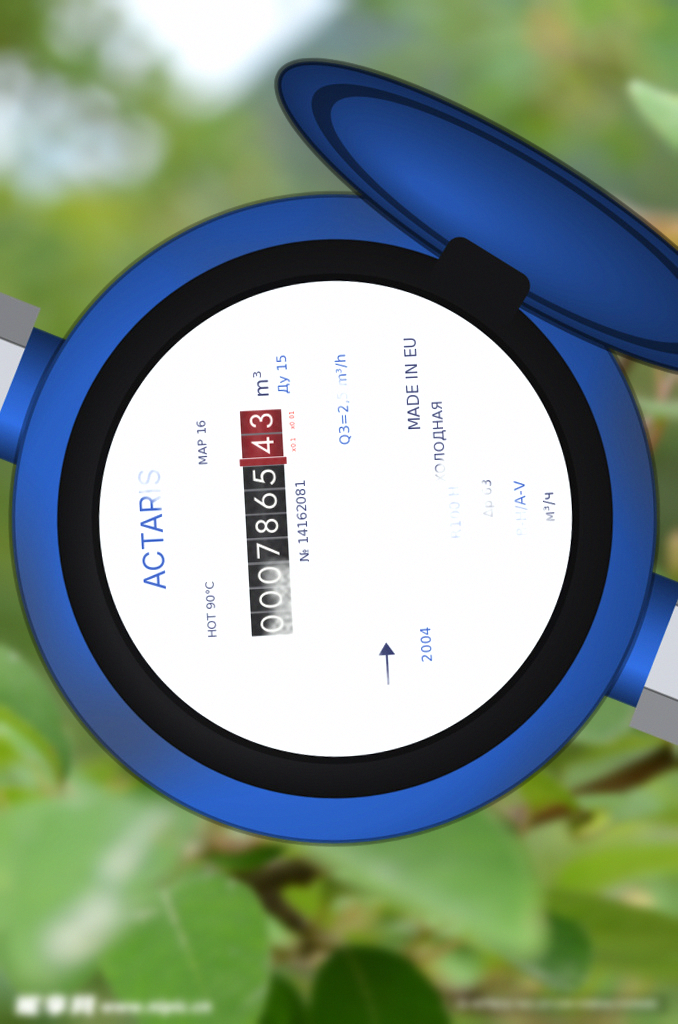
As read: **7865.43** m³
